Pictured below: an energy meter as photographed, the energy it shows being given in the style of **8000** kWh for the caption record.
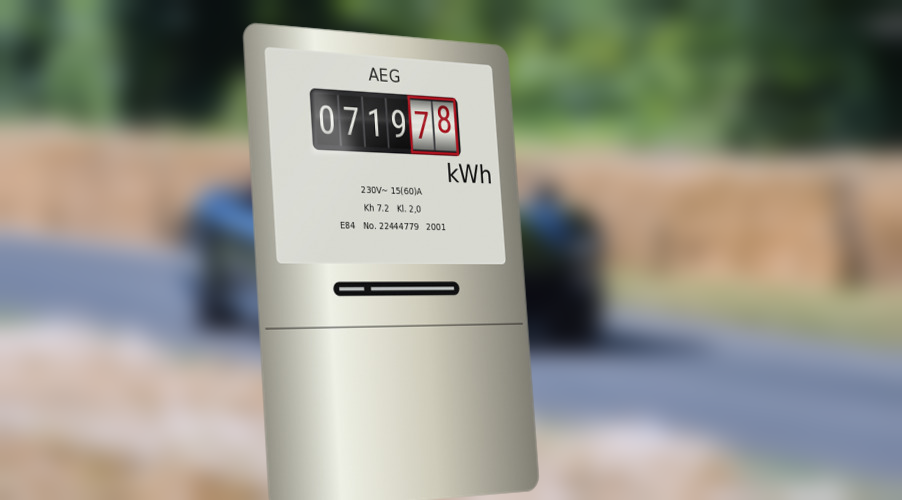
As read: **719.78** kWh
